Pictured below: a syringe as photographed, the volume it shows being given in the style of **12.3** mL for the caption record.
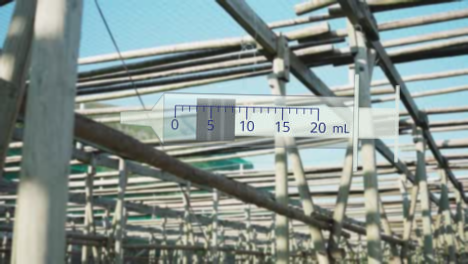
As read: **3** mL
